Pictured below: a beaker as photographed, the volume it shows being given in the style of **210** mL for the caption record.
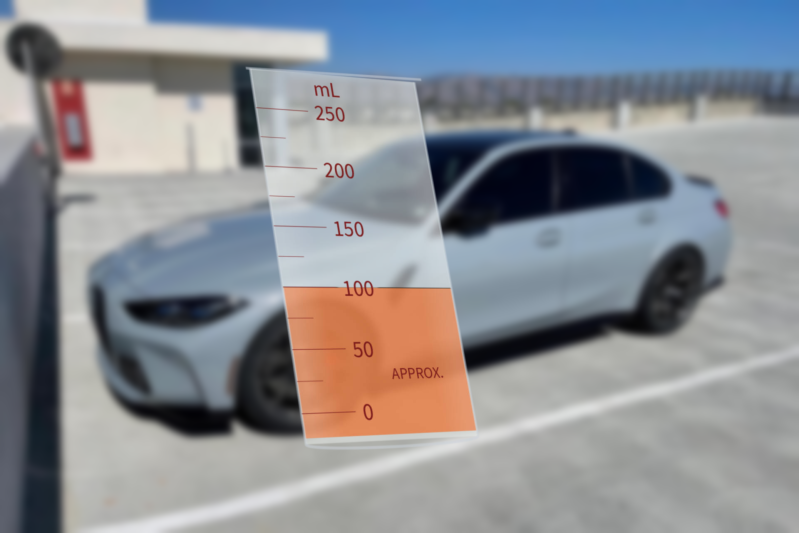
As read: **100** mL
